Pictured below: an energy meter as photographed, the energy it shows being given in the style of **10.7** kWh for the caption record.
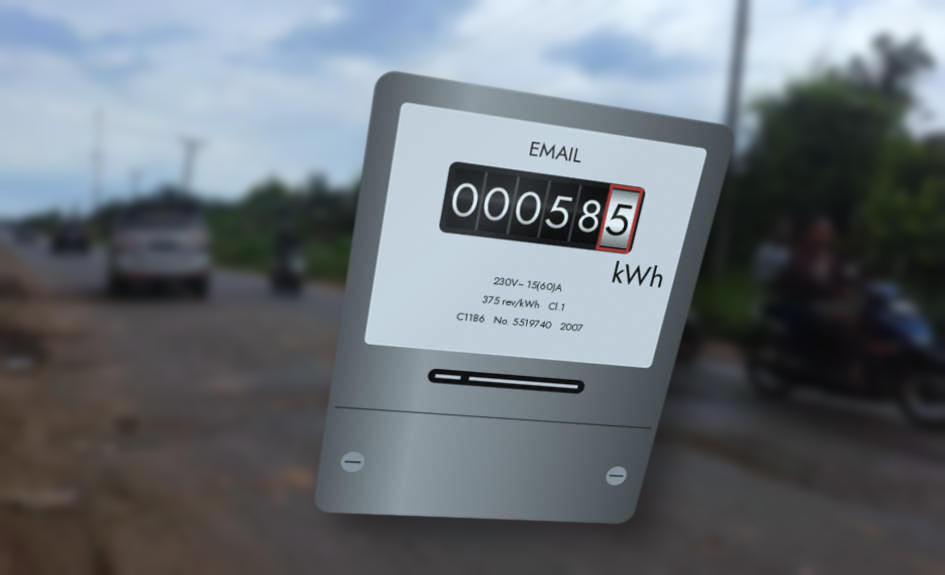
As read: **58.5** kWh
